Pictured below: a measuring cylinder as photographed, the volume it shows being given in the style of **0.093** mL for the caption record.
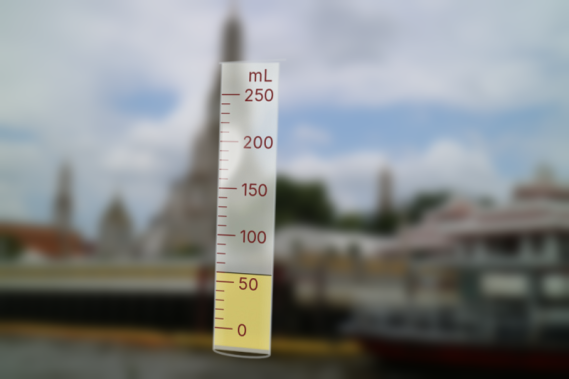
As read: **60** mL
